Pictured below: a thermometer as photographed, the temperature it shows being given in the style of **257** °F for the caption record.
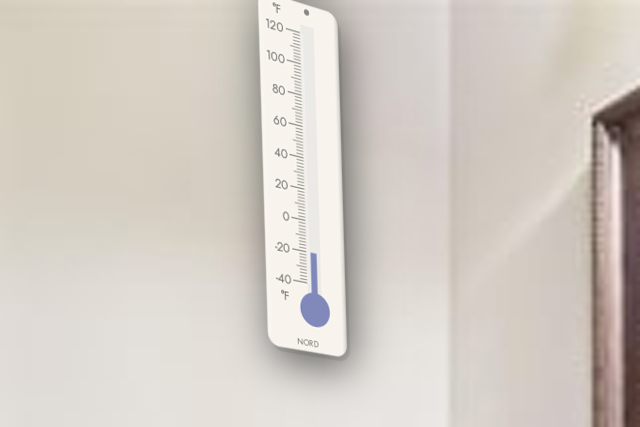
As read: **-20** °F
